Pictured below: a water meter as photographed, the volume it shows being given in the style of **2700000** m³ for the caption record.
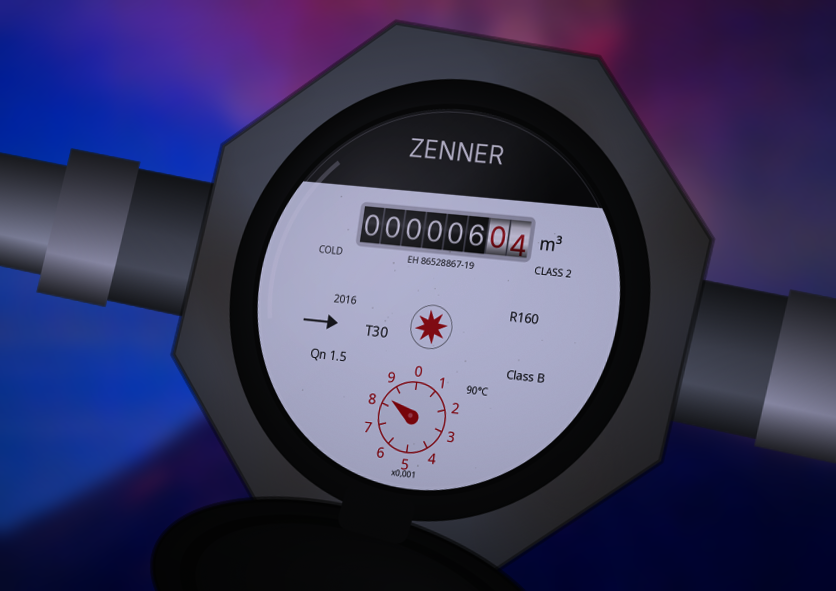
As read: **6.038** m³
